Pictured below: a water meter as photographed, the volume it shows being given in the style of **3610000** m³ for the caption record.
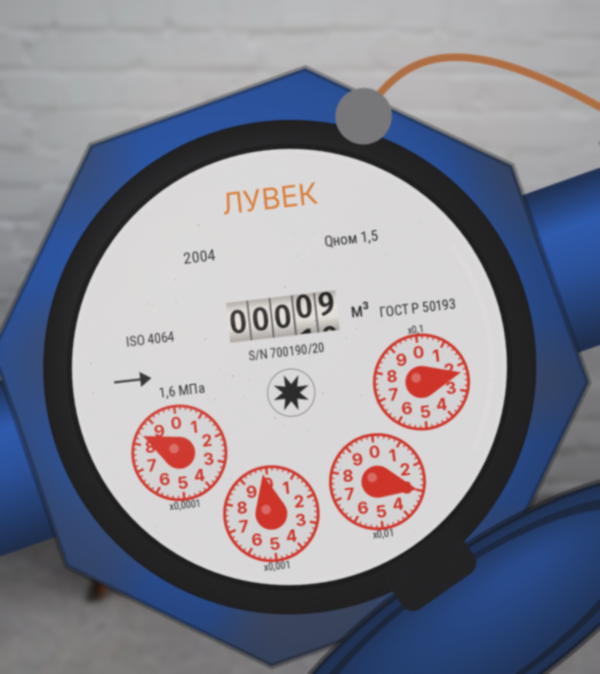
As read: **9.2298** m³
